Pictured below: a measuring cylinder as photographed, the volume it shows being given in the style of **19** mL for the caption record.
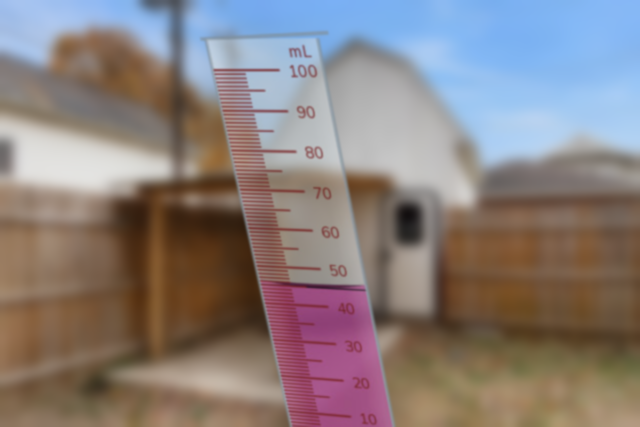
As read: **45** mL
